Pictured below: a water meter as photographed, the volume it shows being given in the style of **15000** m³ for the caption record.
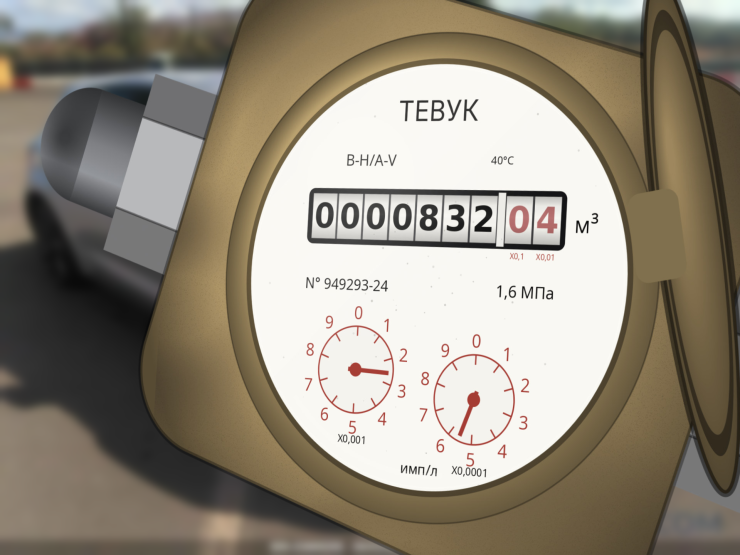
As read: **832.0425** m³
